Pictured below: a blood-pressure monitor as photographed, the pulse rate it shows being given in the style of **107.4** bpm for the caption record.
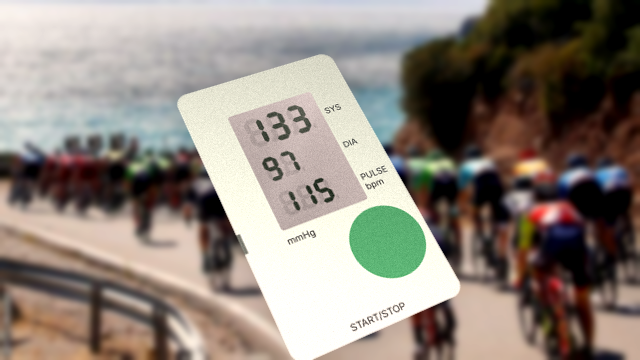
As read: **115** bpm
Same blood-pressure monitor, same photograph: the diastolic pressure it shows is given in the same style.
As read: **97** mmHg
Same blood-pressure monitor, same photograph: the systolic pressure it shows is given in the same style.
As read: **133** mmHg
